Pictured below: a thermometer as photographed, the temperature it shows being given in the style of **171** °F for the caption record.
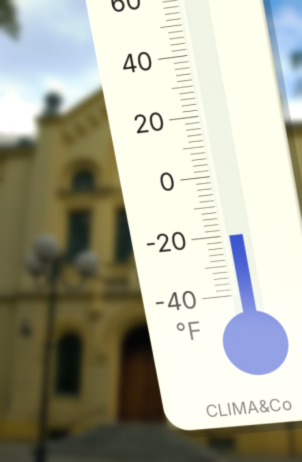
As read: **-20** °F
